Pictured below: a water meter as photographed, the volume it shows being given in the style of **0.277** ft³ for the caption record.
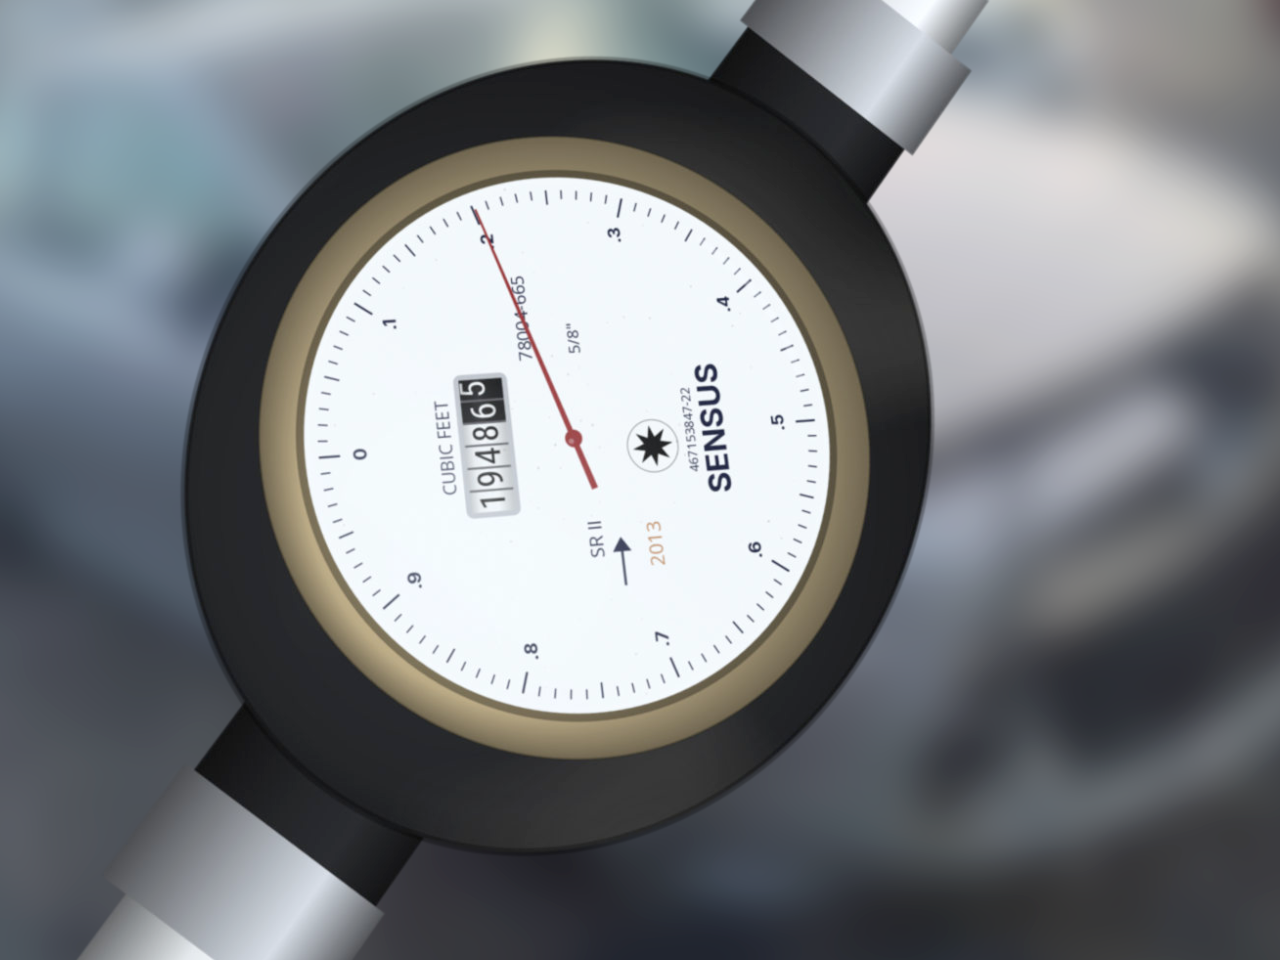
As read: **194865.20** ft³
